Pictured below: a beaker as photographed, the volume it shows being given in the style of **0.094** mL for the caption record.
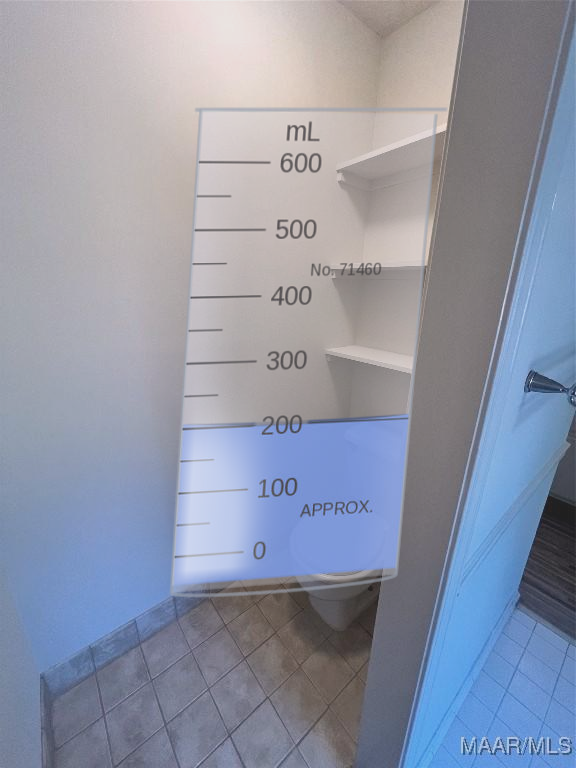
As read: **200** mL
